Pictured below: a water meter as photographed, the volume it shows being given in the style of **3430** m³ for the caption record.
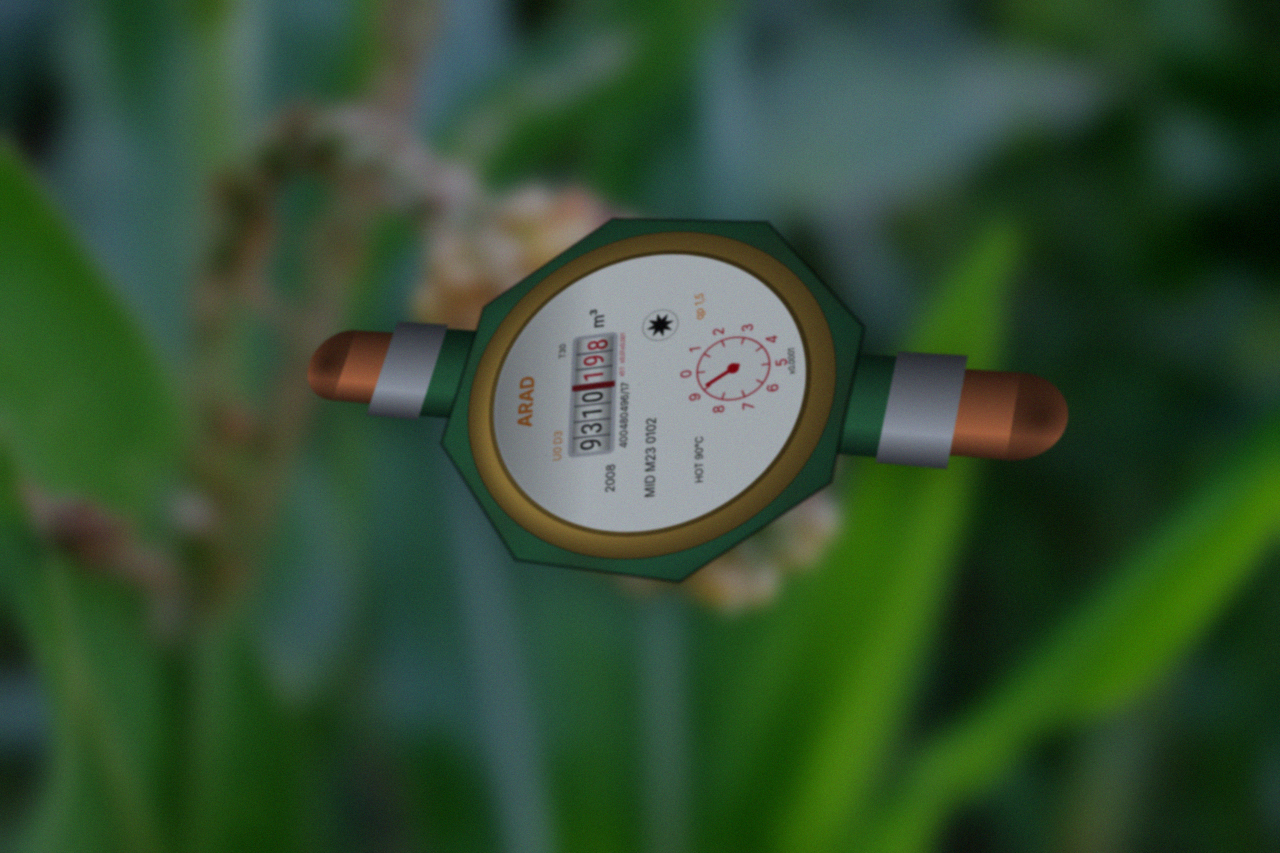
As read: **9310.1979** m³
